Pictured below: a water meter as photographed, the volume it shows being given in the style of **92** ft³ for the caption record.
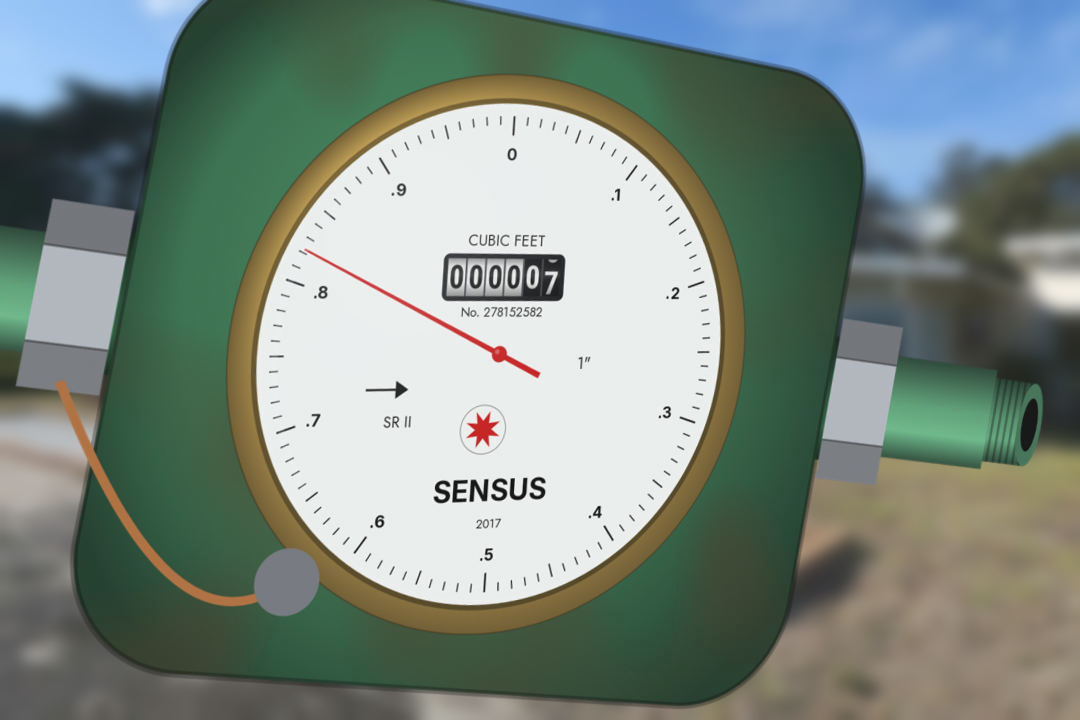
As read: **6.82** ft³
